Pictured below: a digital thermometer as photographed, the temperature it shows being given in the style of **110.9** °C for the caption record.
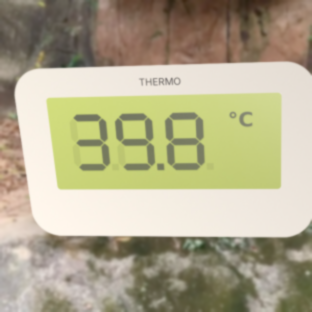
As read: **39.8** °C
